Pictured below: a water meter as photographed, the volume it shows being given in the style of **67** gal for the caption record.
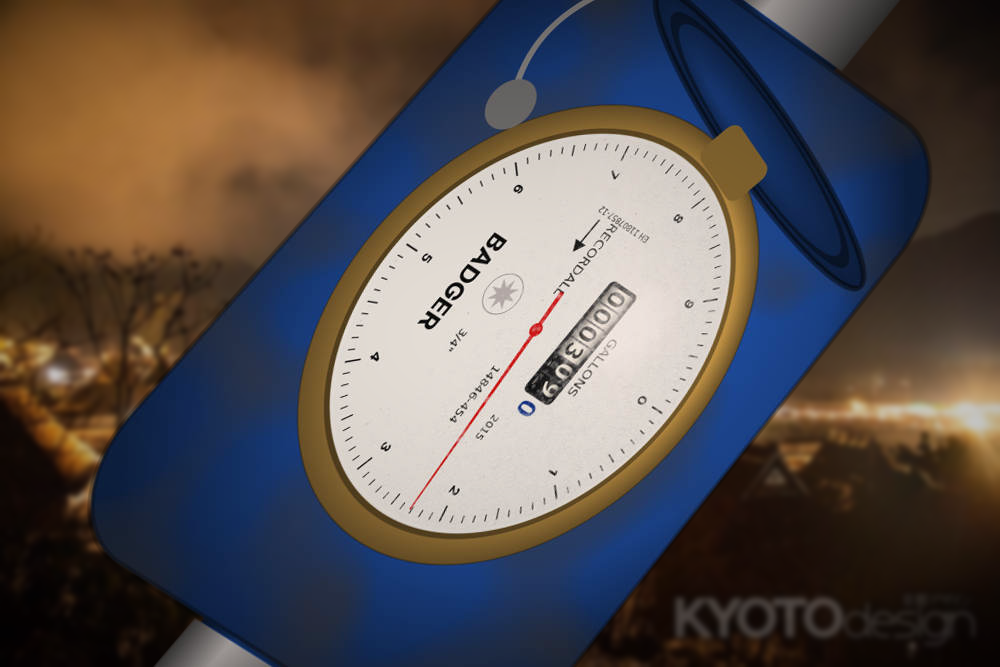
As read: **3092.3** gal
